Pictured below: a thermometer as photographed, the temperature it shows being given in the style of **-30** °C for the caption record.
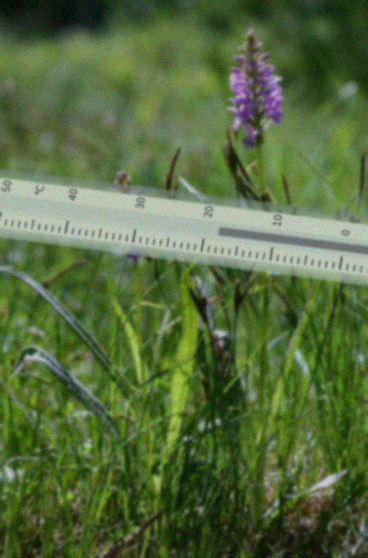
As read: **18** °C
